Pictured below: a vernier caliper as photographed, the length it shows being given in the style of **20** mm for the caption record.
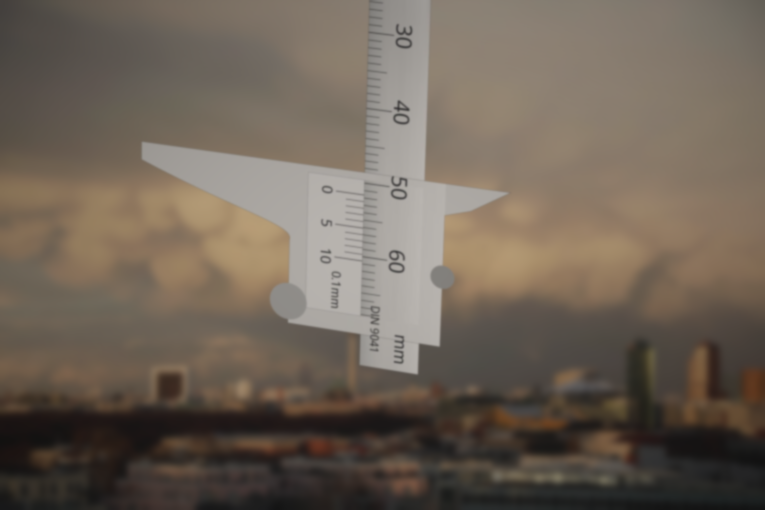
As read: **51.6** mm
